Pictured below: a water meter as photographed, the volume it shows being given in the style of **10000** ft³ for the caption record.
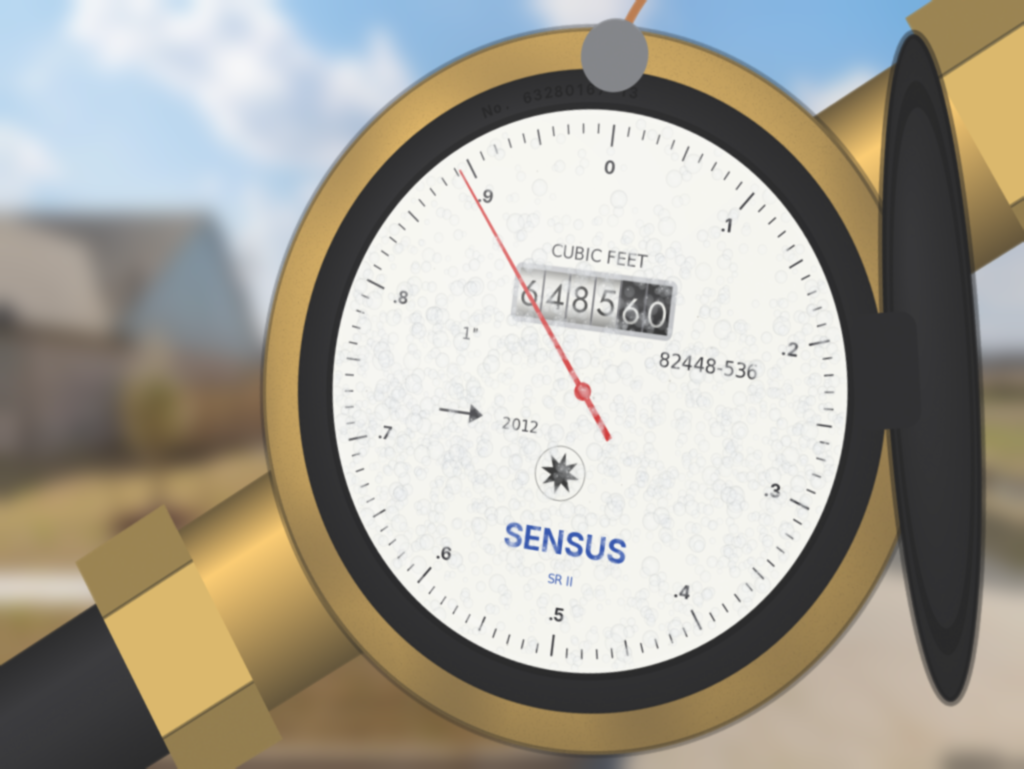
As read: **648559.89** ft³
